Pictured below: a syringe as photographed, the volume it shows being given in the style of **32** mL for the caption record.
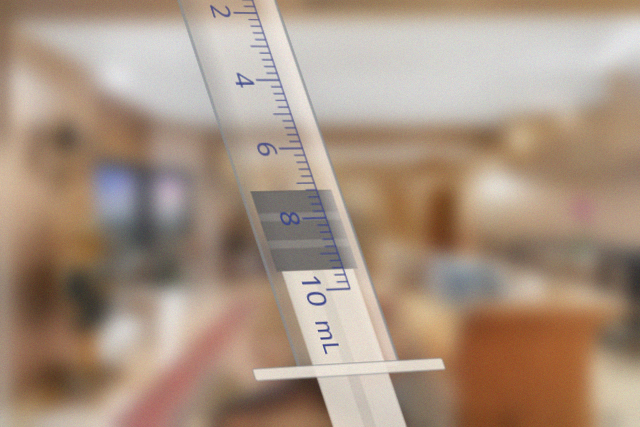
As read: **7.2** mL
